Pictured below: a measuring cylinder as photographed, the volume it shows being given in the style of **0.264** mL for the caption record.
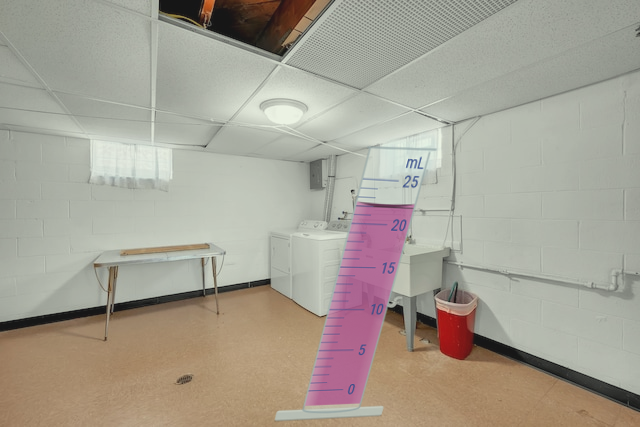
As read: **22** mL
